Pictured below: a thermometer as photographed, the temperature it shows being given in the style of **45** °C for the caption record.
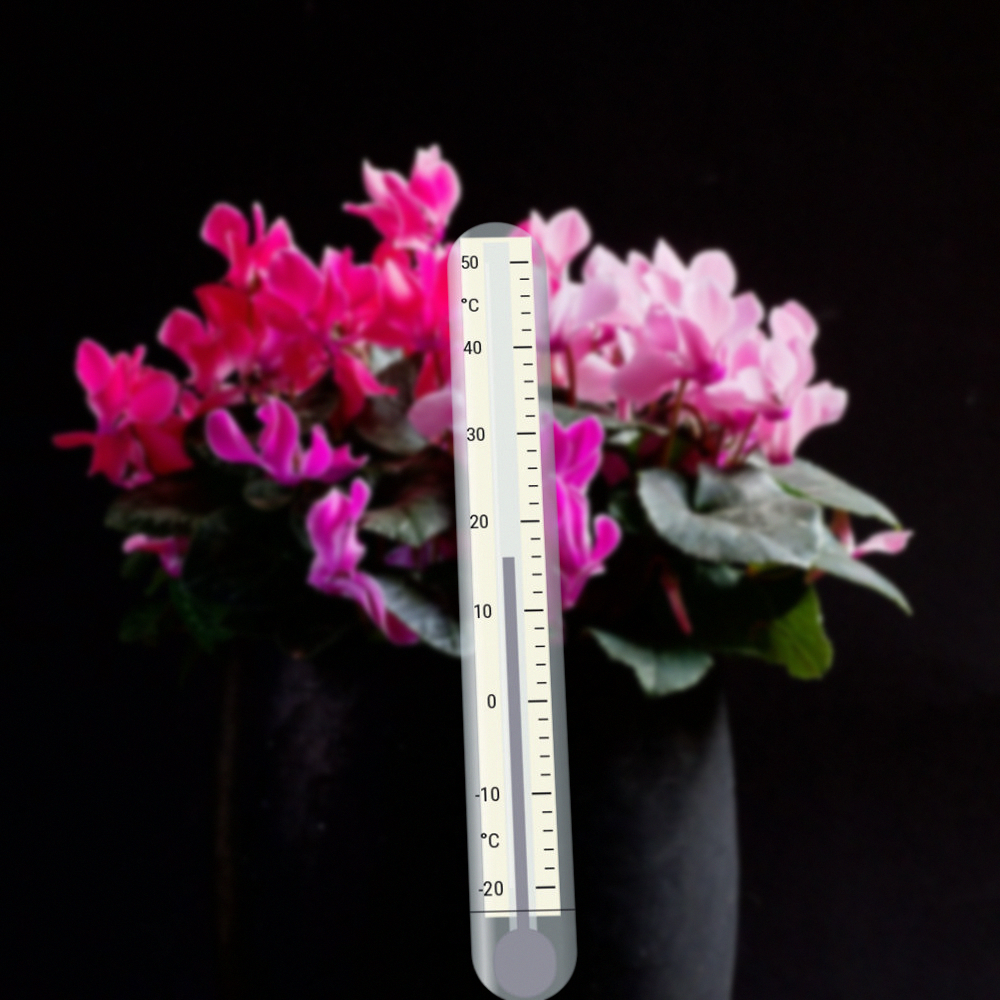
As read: **16** °C
